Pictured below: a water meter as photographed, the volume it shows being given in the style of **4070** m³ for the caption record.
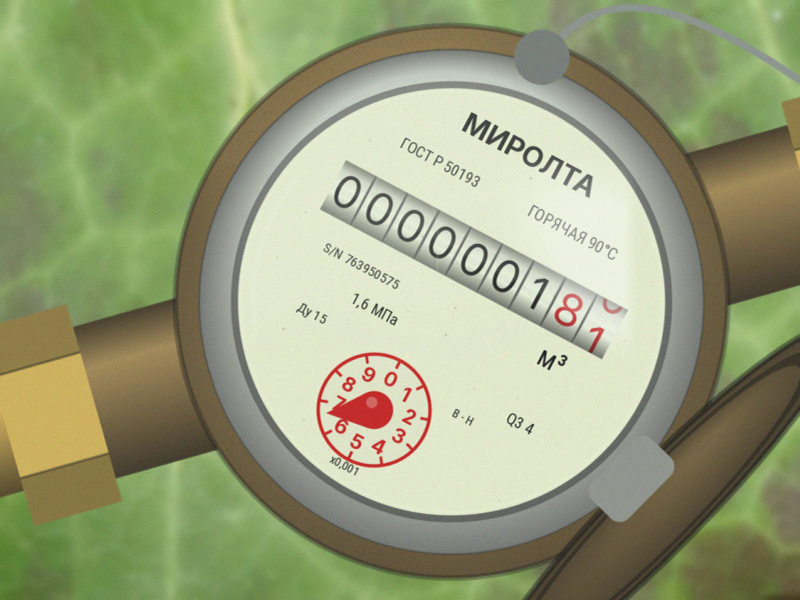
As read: **1.806** m³
